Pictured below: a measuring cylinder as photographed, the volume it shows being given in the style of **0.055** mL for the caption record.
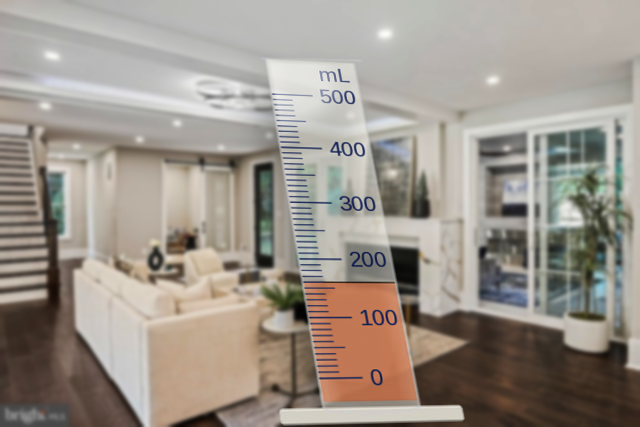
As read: **160** mL
